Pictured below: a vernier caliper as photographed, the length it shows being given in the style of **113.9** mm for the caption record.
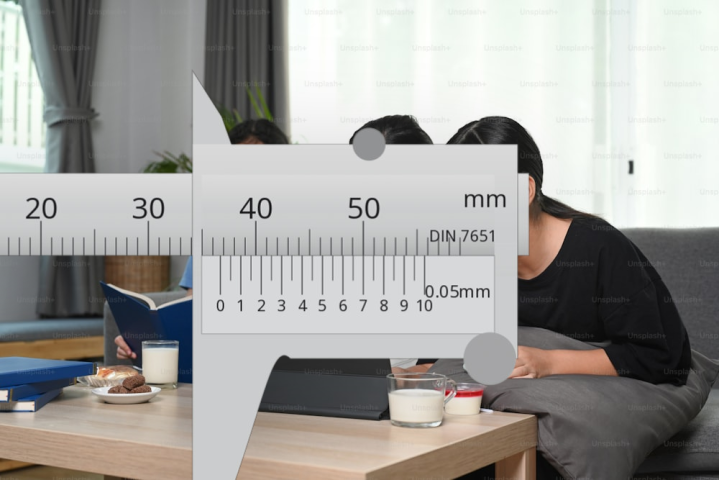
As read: **36.7** mm
